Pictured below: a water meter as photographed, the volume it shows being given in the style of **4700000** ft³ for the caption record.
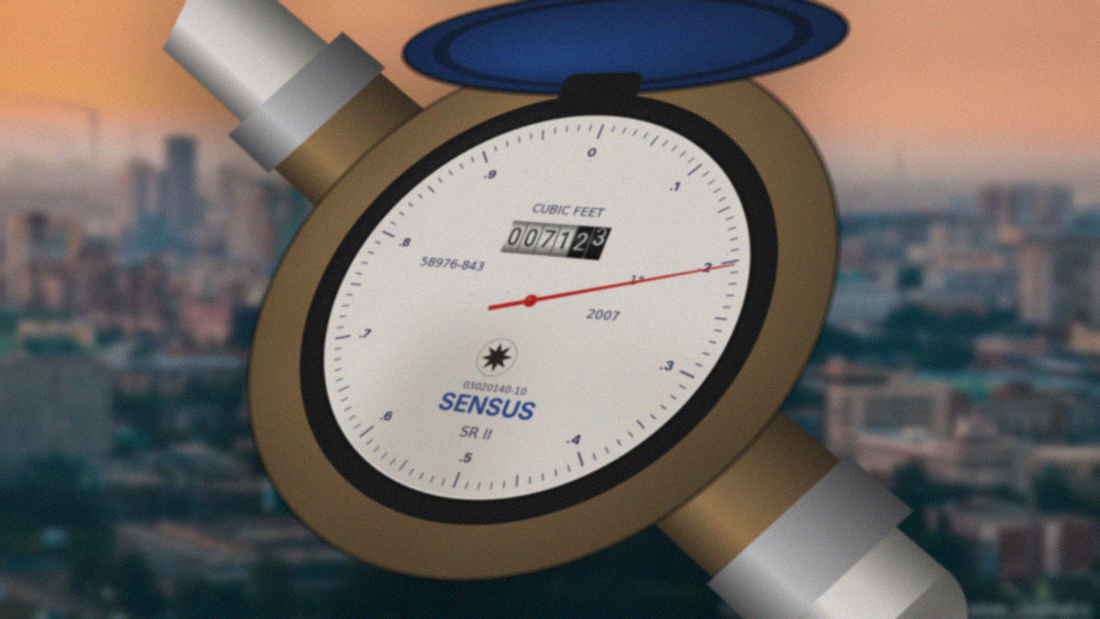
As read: **7123.20** ft³
